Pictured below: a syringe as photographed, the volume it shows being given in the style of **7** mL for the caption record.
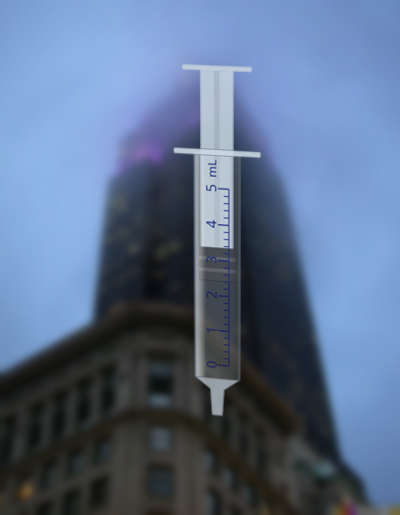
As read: **2.4** mL
